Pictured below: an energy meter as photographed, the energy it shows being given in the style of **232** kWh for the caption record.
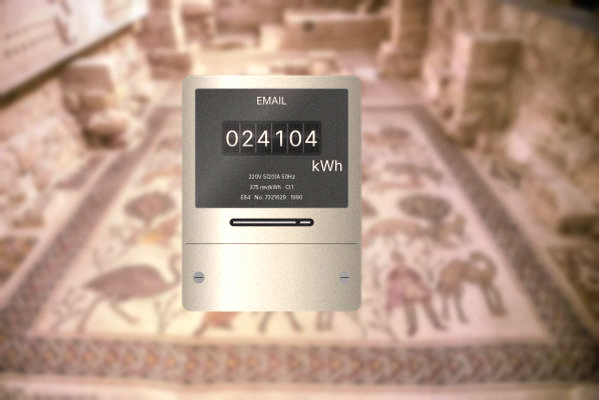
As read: **24104** kWh
